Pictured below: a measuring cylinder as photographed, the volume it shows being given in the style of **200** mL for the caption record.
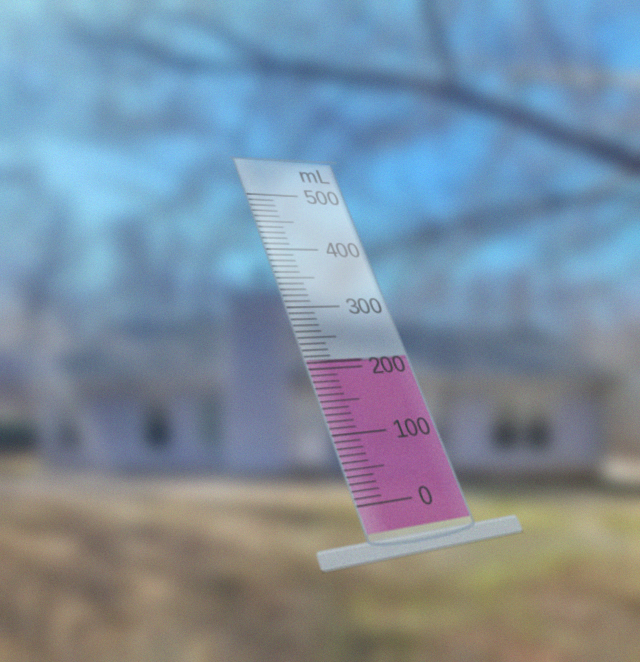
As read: **210** mL
